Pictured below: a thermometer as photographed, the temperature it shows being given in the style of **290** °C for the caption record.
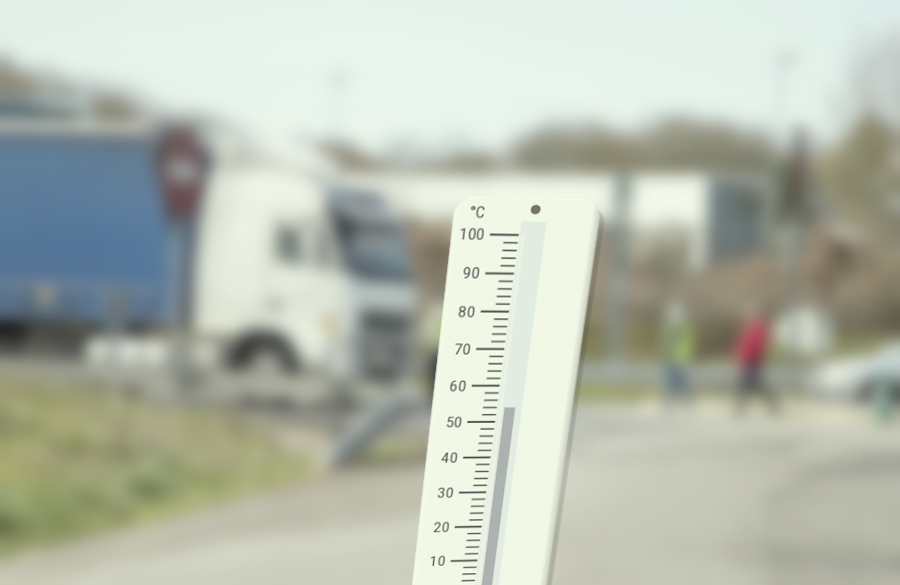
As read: **54** °C
